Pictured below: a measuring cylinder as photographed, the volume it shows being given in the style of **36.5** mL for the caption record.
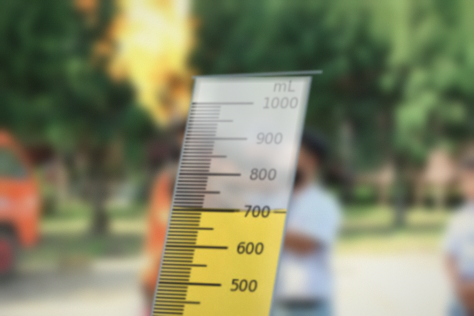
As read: **700** mL
